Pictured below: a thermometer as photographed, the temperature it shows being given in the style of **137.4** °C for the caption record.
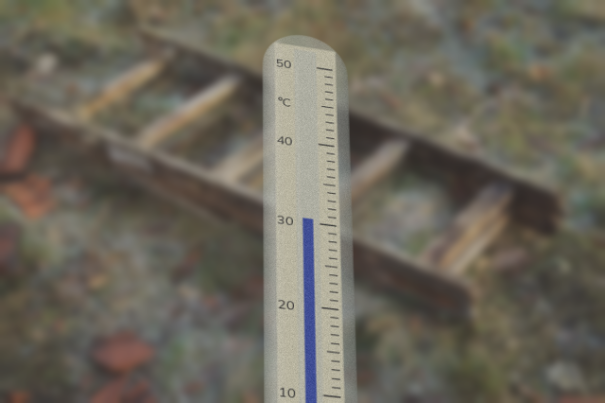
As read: **30.5** °C
